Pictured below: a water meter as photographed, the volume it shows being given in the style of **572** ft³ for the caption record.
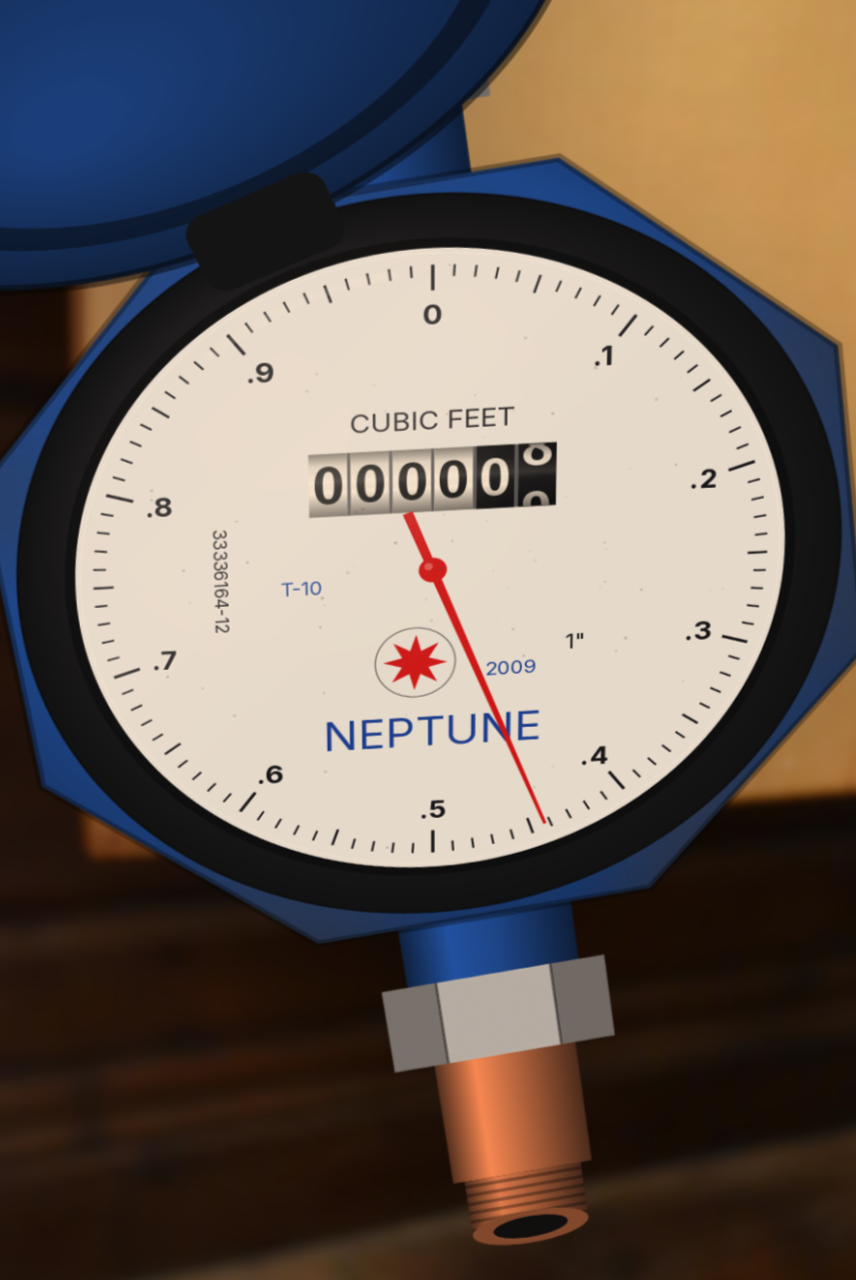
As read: **8.44** ft³
